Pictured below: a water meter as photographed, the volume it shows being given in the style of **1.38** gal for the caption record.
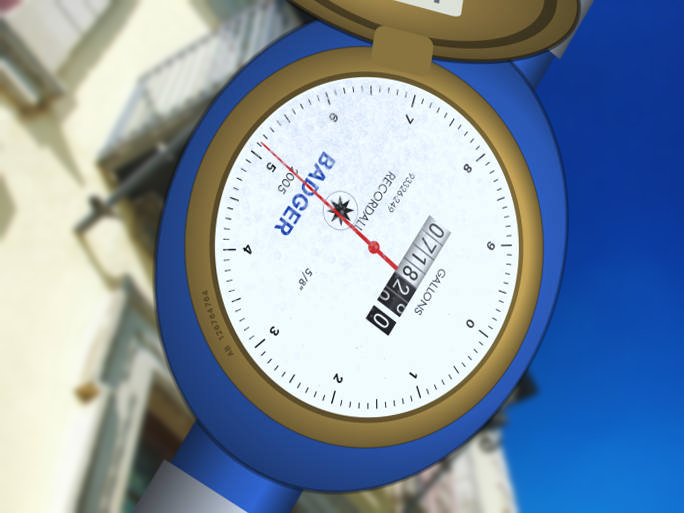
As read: **718285.1** gal
